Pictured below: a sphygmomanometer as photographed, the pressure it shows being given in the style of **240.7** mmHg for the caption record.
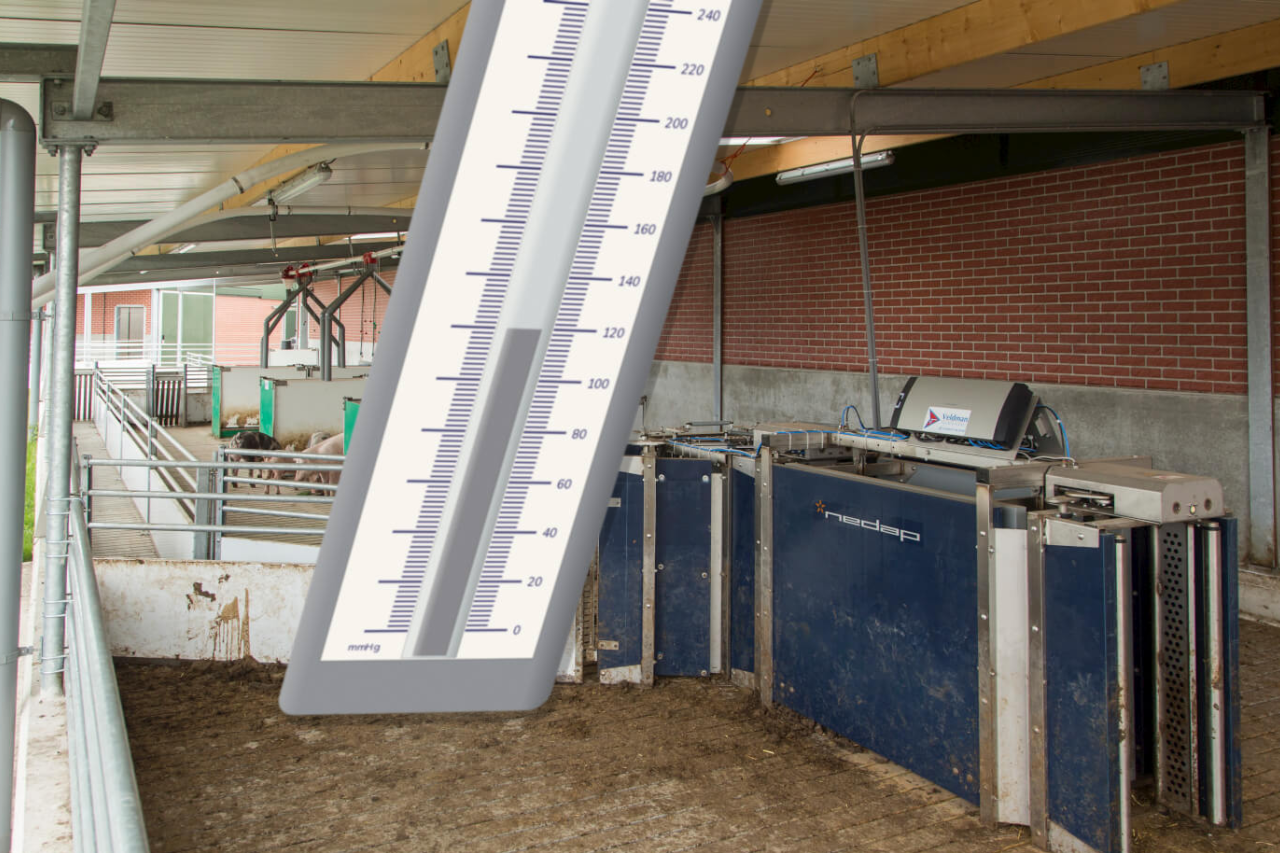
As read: **120** mmHg
